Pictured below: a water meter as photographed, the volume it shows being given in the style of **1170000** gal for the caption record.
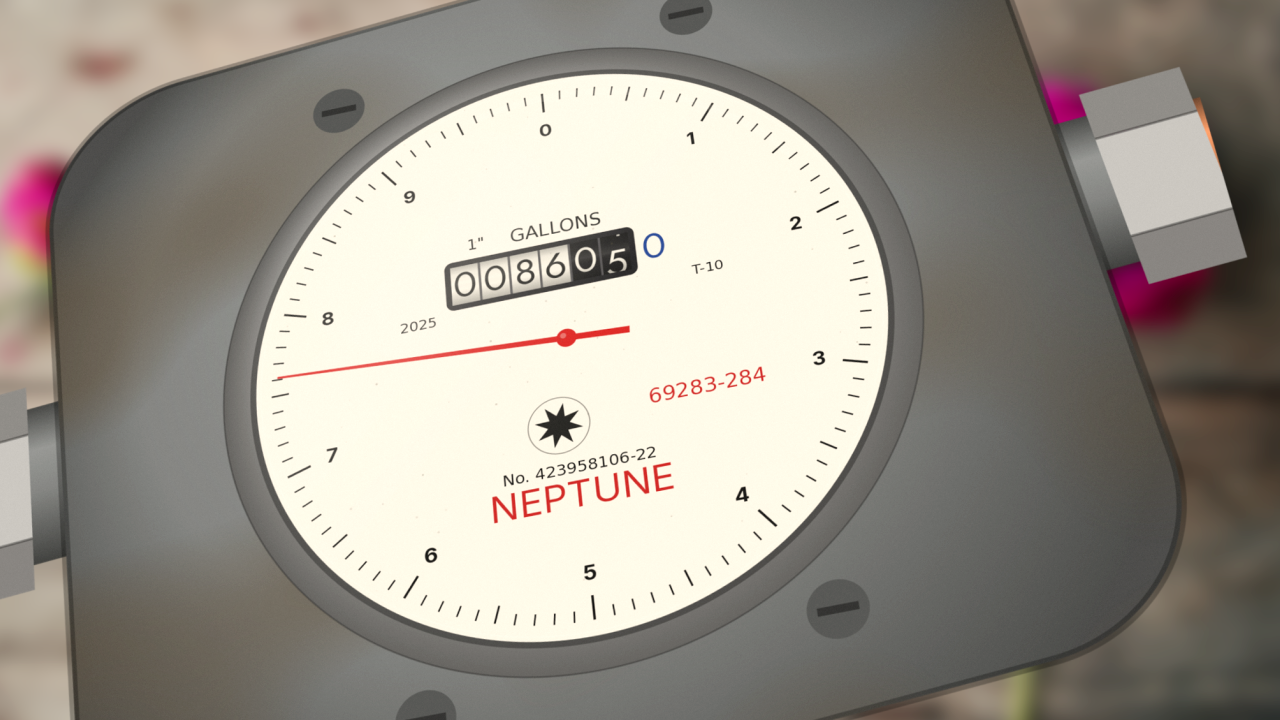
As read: **86047.6** gal
